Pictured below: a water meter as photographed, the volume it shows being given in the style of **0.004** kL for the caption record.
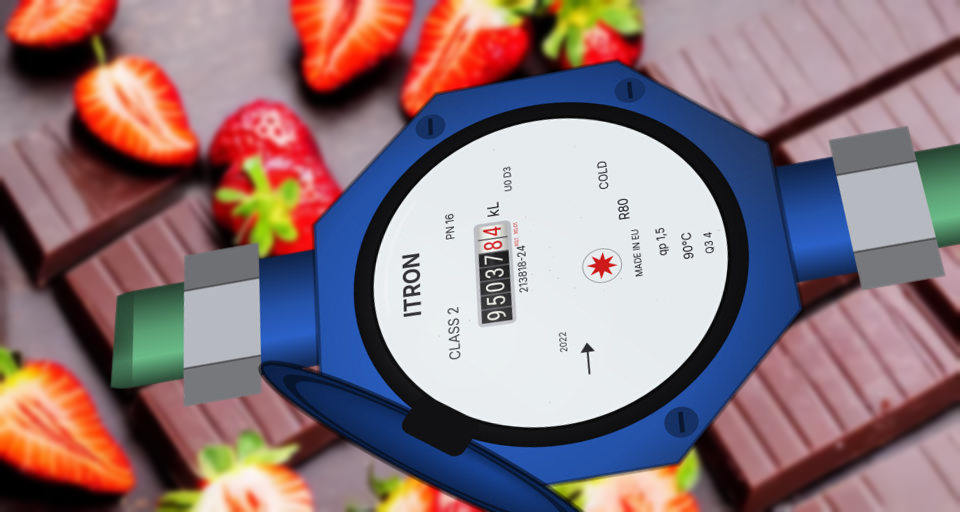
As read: **95037.84** kL
